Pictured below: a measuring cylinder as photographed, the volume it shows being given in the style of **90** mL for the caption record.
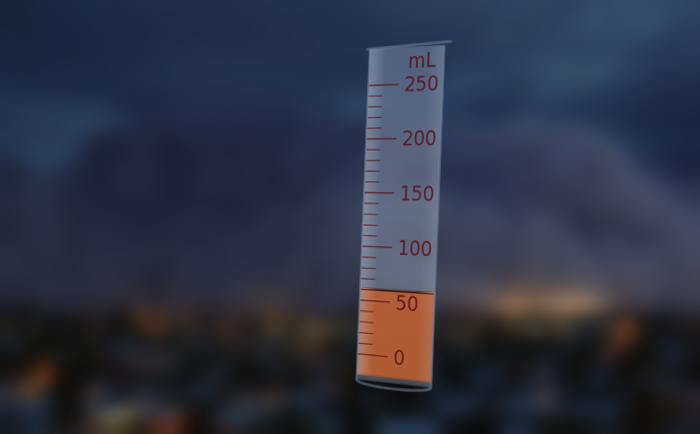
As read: **60** mL
